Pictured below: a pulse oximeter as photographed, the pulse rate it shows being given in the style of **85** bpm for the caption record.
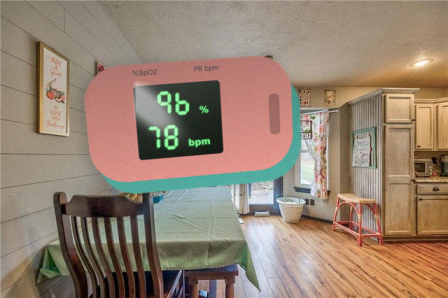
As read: **78** bpm
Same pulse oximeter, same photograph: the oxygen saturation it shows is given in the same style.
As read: **96** %
